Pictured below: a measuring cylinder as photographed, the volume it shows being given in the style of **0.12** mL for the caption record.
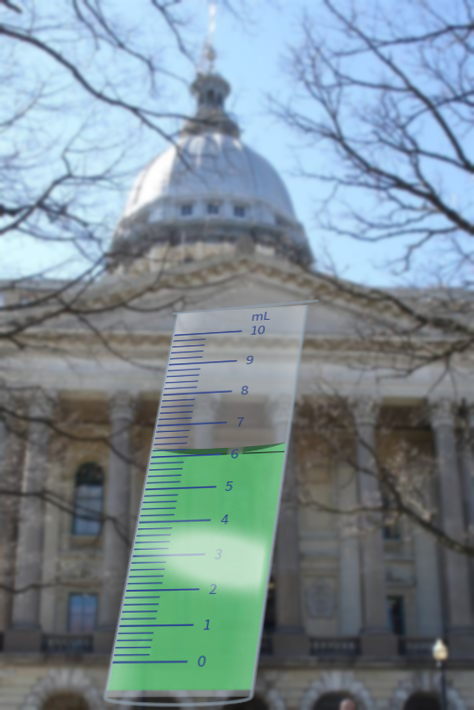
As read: **6** mL
